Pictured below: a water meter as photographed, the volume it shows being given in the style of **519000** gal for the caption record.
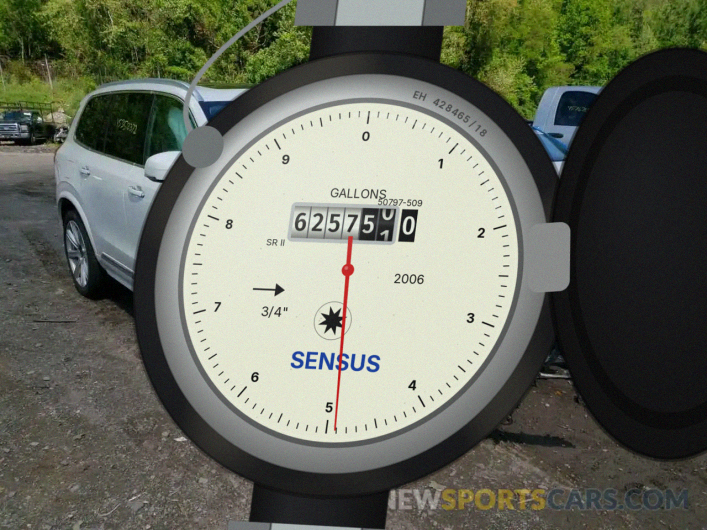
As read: **6257504.9** gal
